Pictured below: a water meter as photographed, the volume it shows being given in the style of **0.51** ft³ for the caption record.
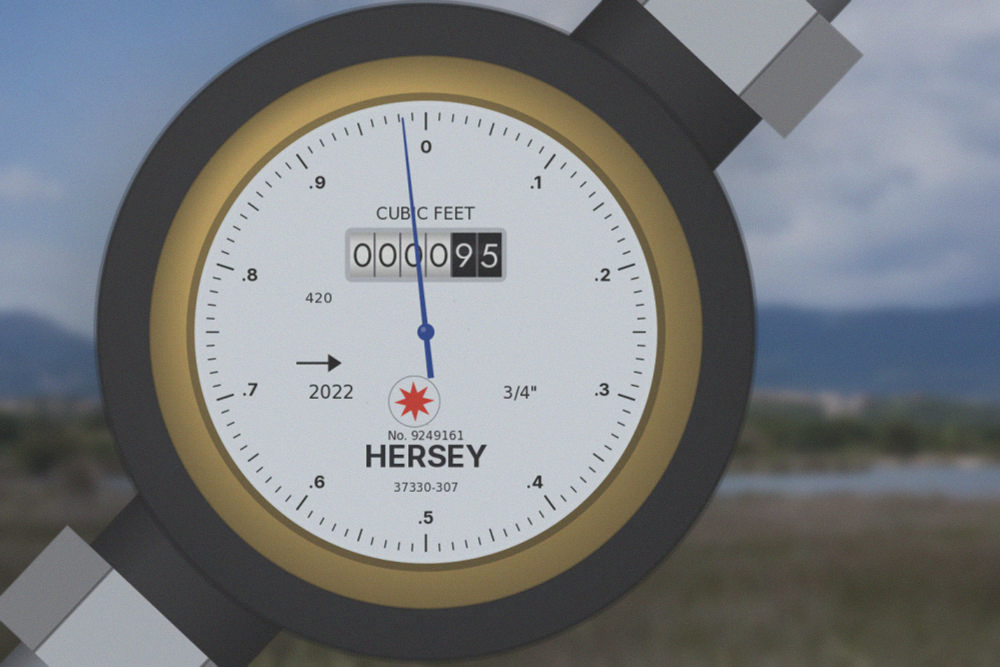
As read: **94.98** ft³
